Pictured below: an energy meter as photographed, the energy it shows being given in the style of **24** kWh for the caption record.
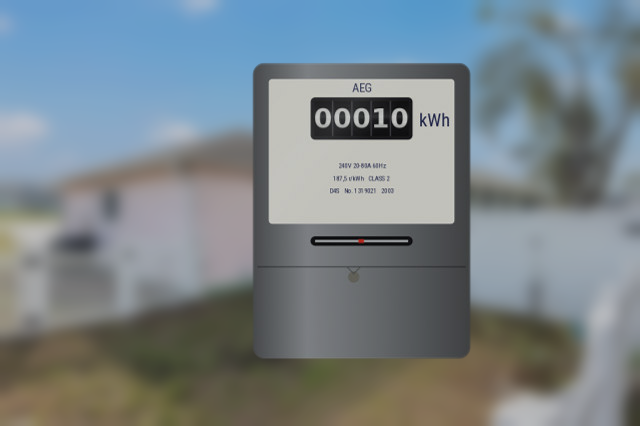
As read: **10** kWh
